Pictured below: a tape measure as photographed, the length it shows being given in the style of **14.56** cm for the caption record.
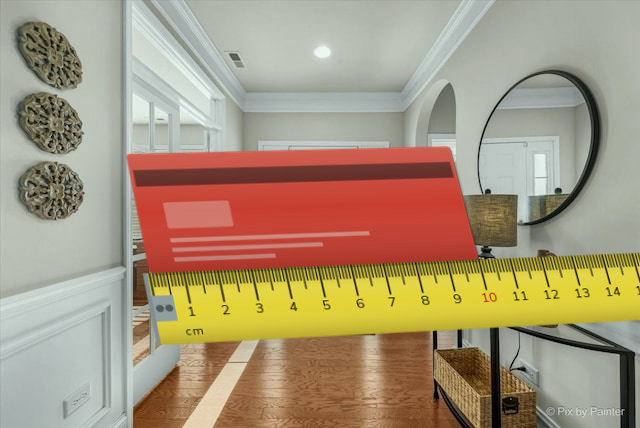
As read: **10** cm
